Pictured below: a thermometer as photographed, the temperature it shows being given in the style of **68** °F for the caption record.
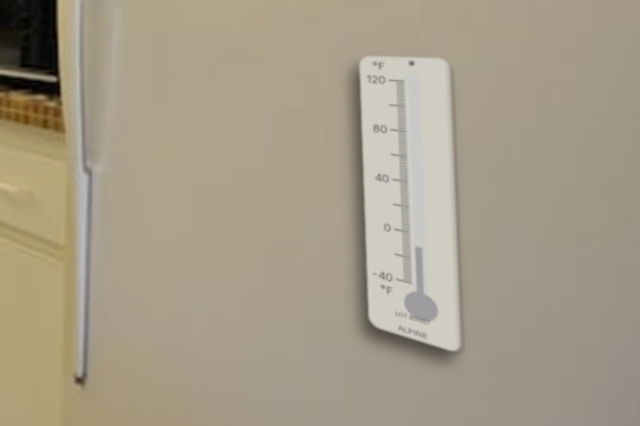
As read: **-10** °F
